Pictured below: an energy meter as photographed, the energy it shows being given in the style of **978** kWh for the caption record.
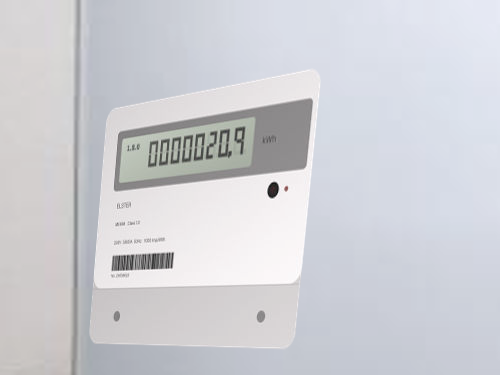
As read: **20.9** kWh
